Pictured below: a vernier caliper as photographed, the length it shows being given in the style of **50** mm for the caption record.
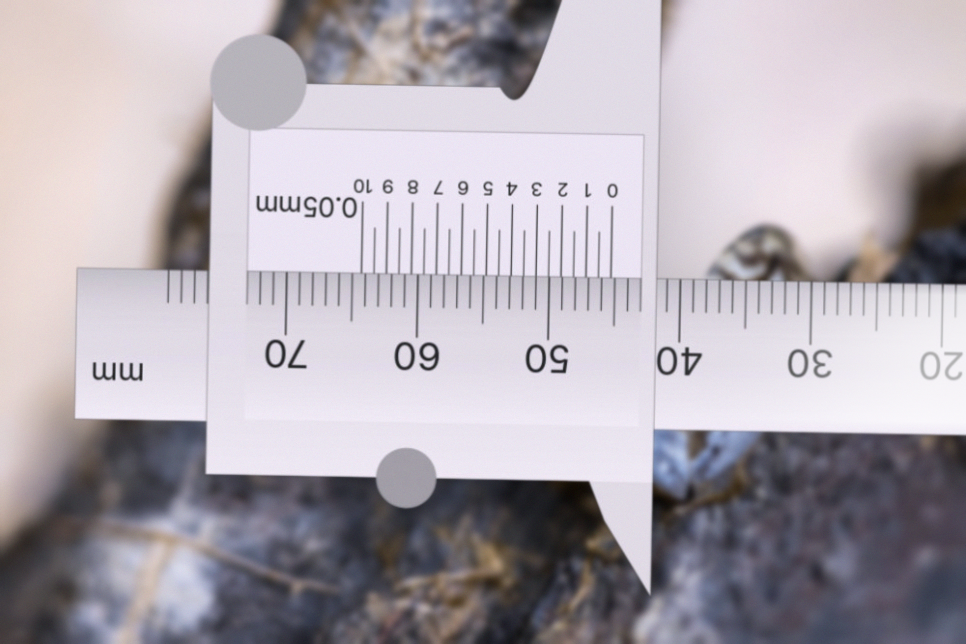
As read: **45.3** mm
